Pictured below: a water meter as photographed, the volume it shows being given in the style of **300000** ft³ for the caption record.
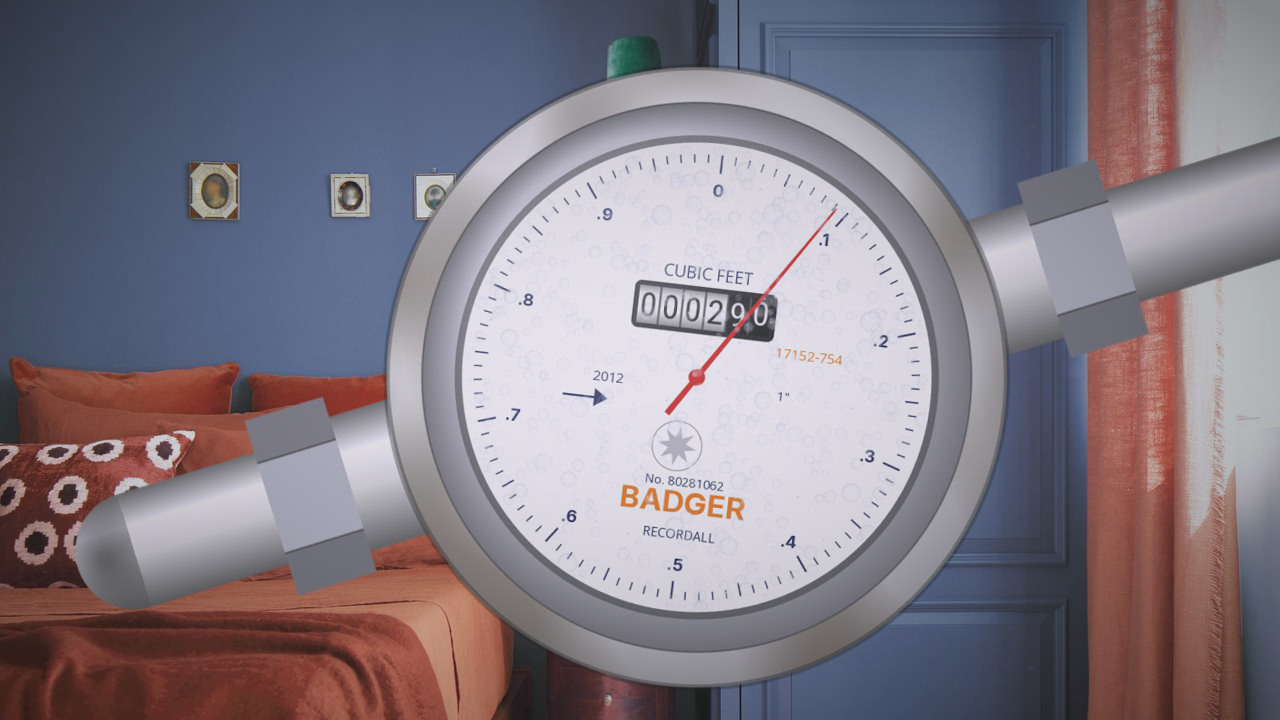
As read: **290.09** ft³
